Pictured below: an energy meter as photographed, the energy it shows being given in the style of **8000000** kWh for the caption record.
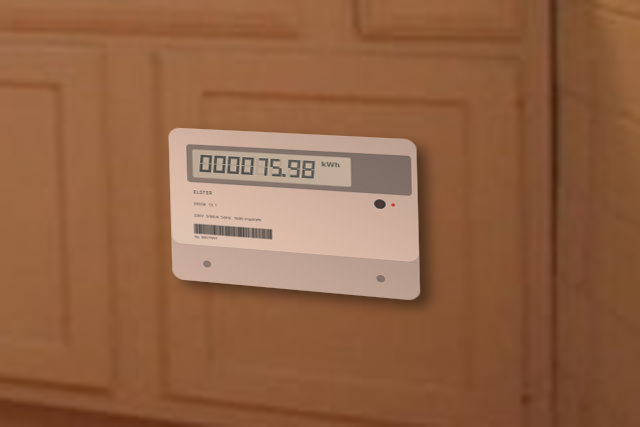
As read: **75.98** kWh
